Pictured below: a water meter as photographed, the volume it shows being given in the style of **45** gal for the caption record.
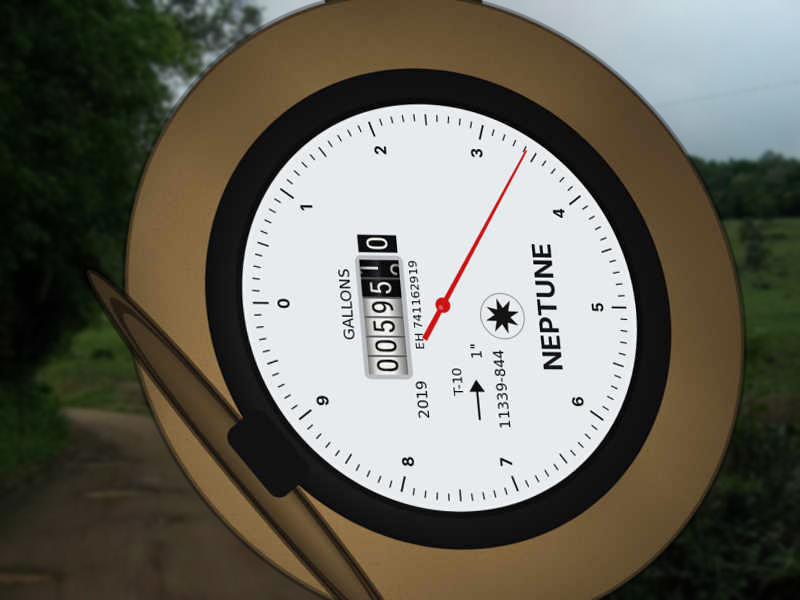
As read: **59513.4** gal
